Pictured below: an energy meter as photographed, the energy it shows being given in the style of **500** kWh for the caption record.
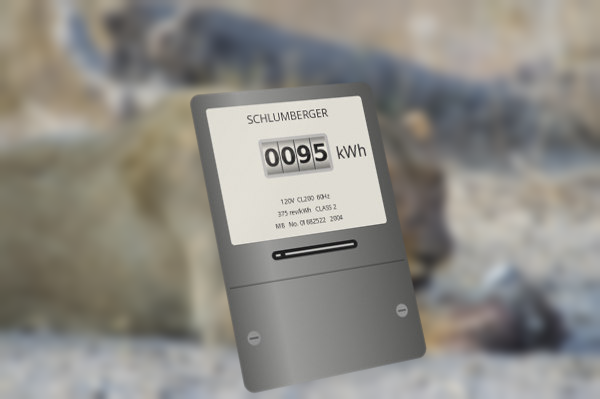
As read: **95** kWh
